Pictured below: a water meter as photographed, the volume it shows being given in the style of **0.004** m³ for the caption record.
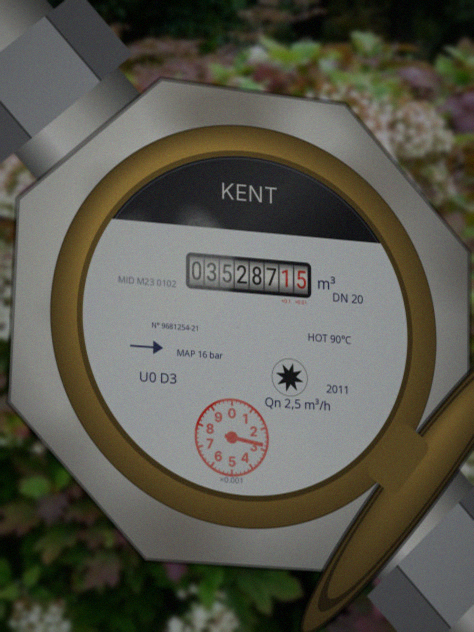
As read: **35287.152** m³
